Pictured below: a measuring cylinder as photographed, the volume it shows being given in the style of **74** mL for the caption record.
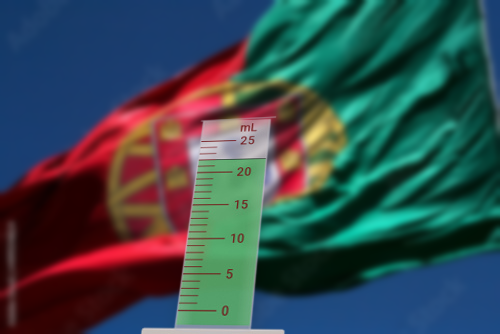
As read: **22** mL
